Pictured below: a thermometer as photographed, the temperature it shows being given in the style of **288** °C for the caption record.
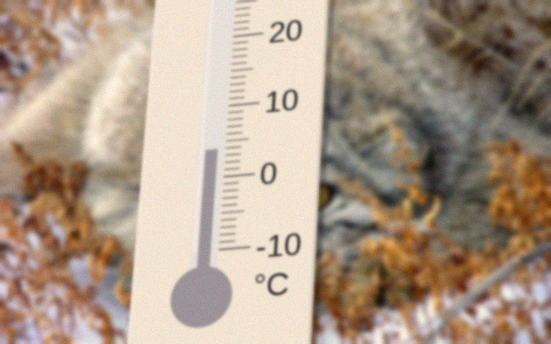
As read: **4** °C
